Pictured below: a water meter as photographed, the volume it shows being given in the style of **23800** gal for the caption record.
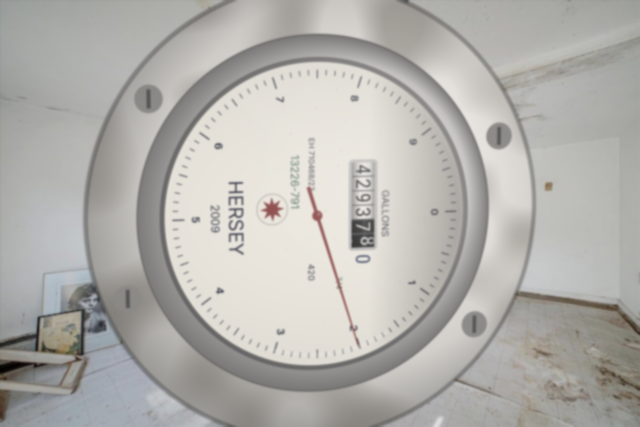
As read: **4293782.0** gal
